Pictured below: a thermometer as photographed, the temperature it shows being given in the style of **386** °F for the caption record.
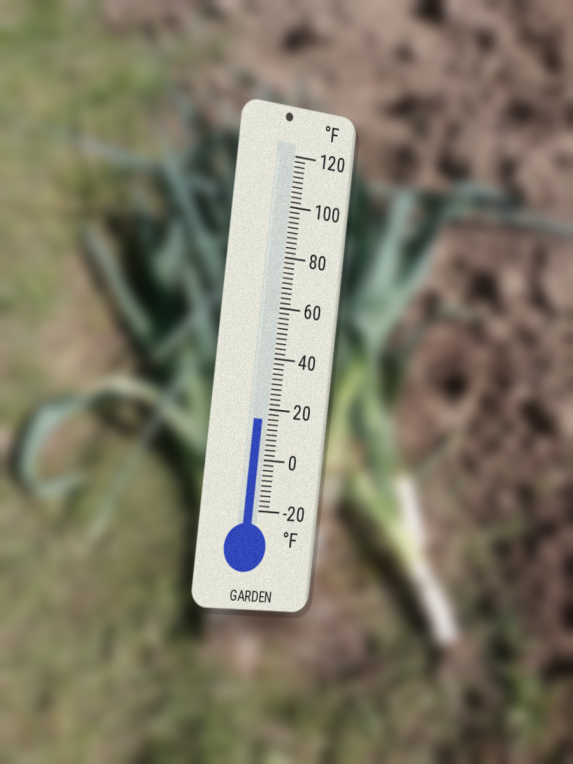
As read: **16** °F
